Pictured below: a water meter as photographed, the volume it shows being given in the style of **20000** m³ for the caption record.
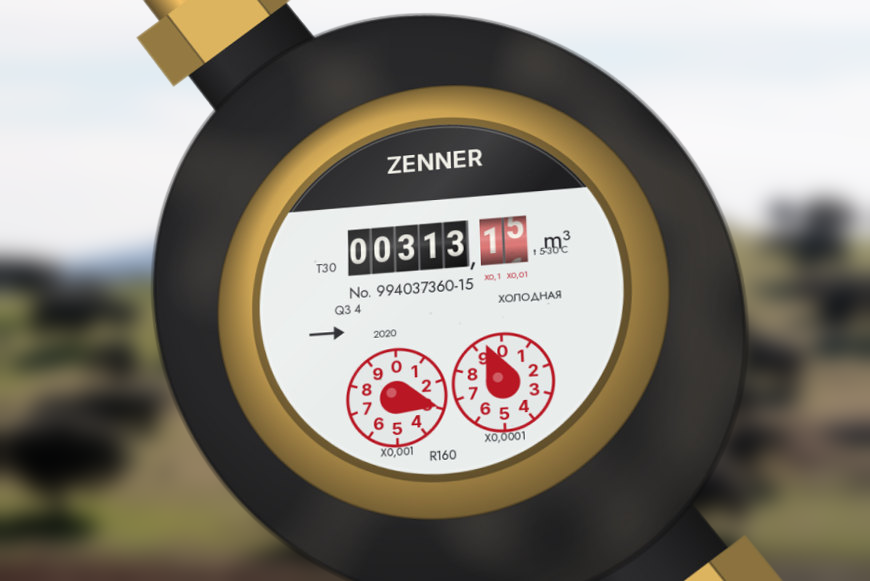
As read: **313.1529** m³
